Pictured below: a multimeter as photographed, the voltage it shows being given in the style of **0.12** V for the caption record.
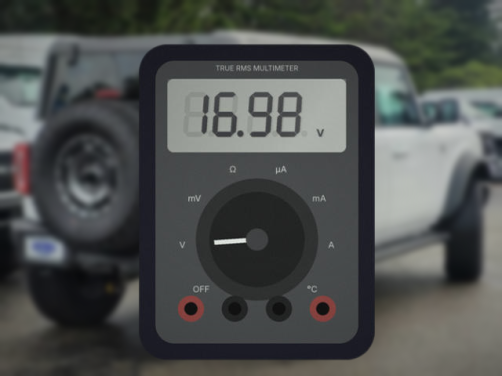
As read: **16.98** V
